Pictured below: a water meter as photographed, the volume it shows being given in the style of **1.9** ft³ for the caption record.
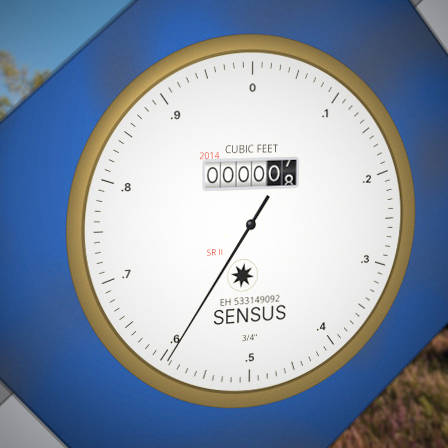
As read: **7.59** ft³
